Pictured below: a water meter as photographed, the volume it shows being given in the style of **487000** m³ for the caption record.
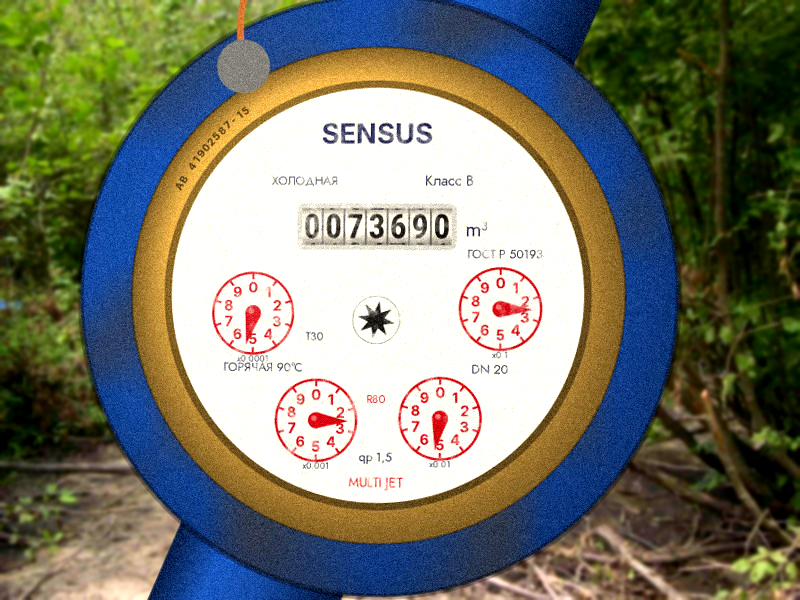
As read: **73690.2525** m³
